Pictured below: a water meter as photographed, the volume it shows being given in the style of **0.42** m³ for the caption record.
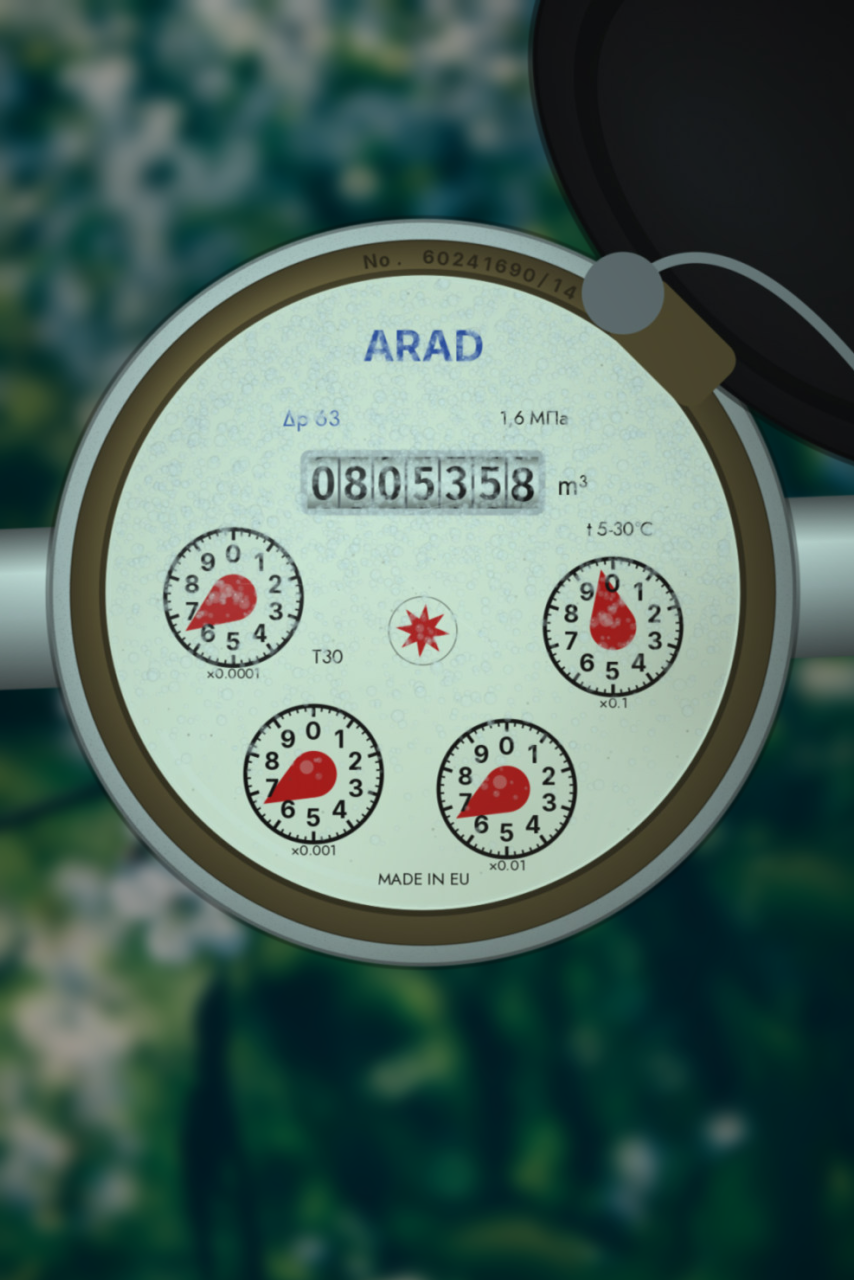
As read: **805357.9666** m³
